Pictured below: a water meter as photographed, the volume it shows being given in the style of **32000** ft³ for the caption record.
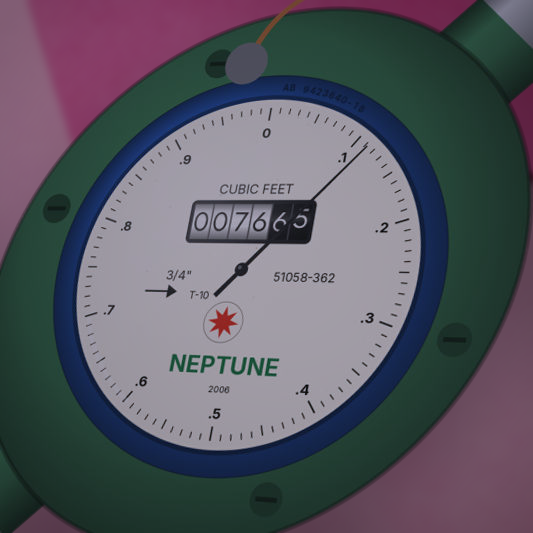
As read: **7665.11** ft³
